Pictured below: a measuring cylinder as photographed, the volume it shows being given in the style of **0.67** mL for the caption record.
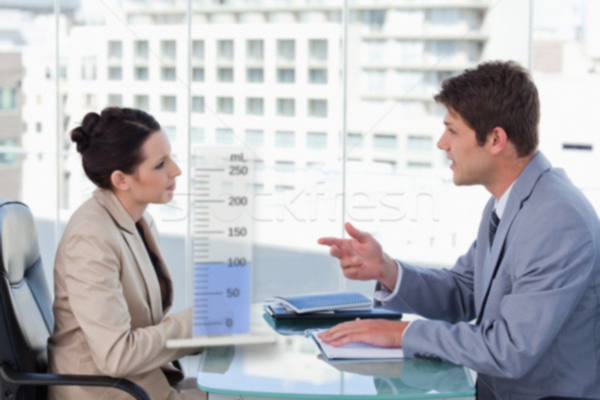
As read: **100** mL
